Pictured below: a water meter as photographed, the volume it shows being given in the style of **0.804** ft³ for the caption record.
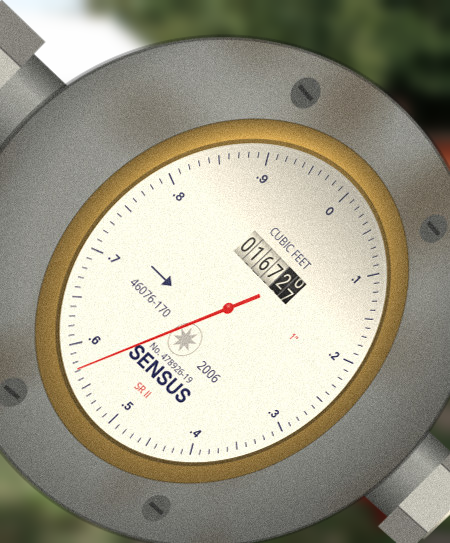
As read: **16726.57** ft³
